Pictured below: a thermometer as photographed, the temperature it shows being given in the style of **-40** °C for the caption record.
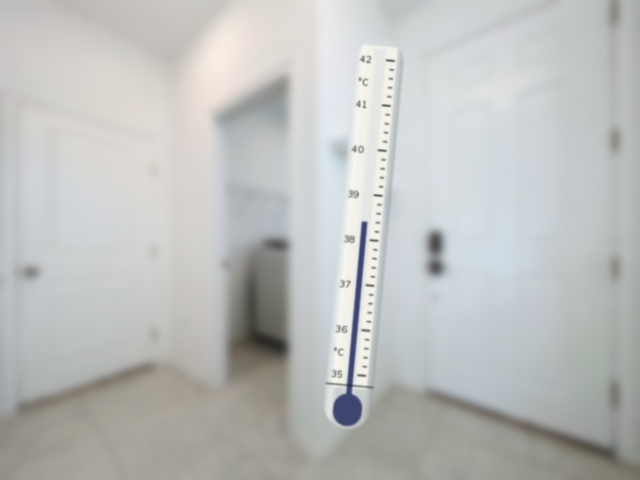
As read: **38.4** °C
